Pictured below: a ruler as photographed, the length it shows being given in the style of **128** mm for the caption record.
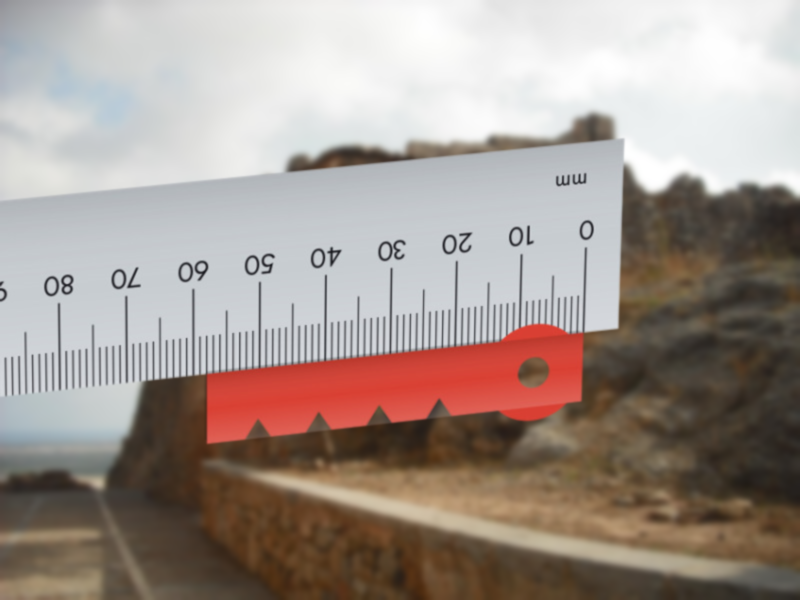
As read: **58** mm
